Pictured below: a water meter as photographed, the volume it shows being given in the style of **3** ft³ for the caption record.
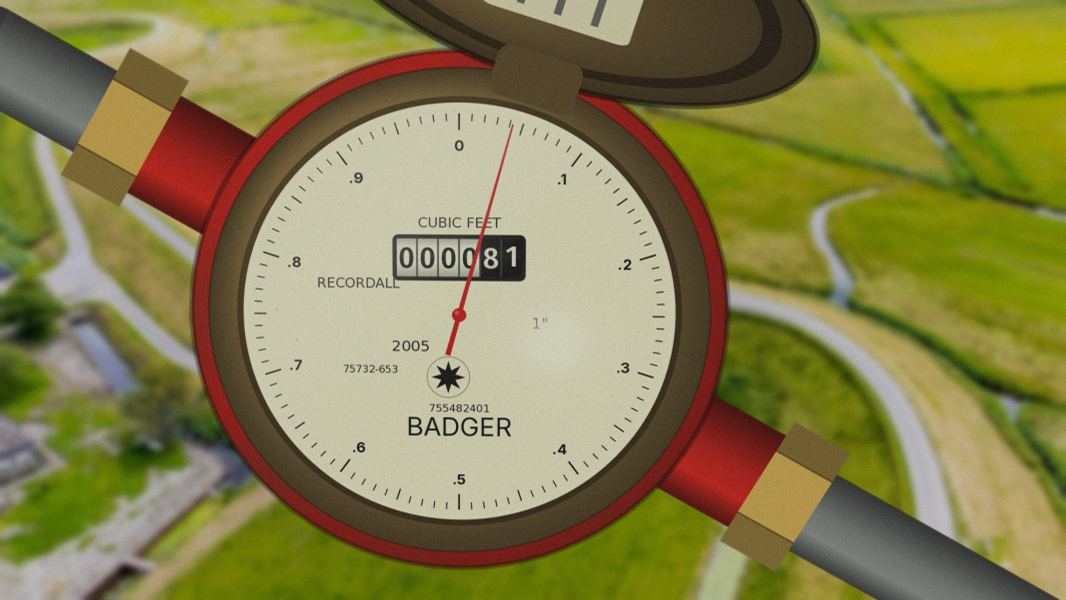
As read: **81.04** ft³
